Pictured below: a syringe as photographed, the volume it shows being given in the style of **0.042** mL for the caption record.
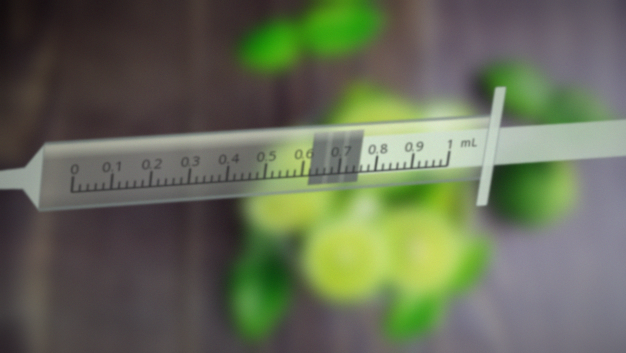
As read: **0.62** mL
